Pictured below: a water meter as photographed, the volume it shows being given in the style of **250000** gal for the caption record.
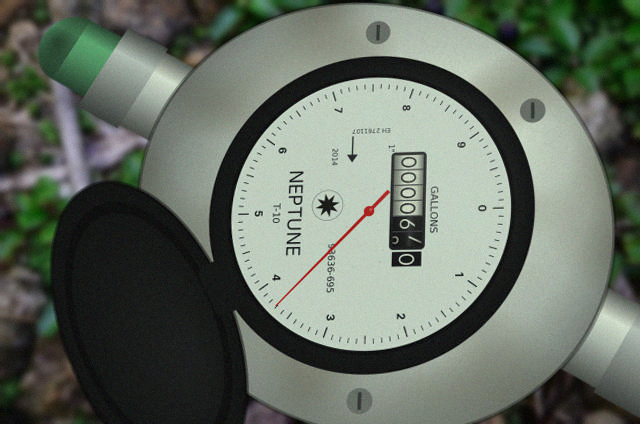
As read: **673.7** gal
